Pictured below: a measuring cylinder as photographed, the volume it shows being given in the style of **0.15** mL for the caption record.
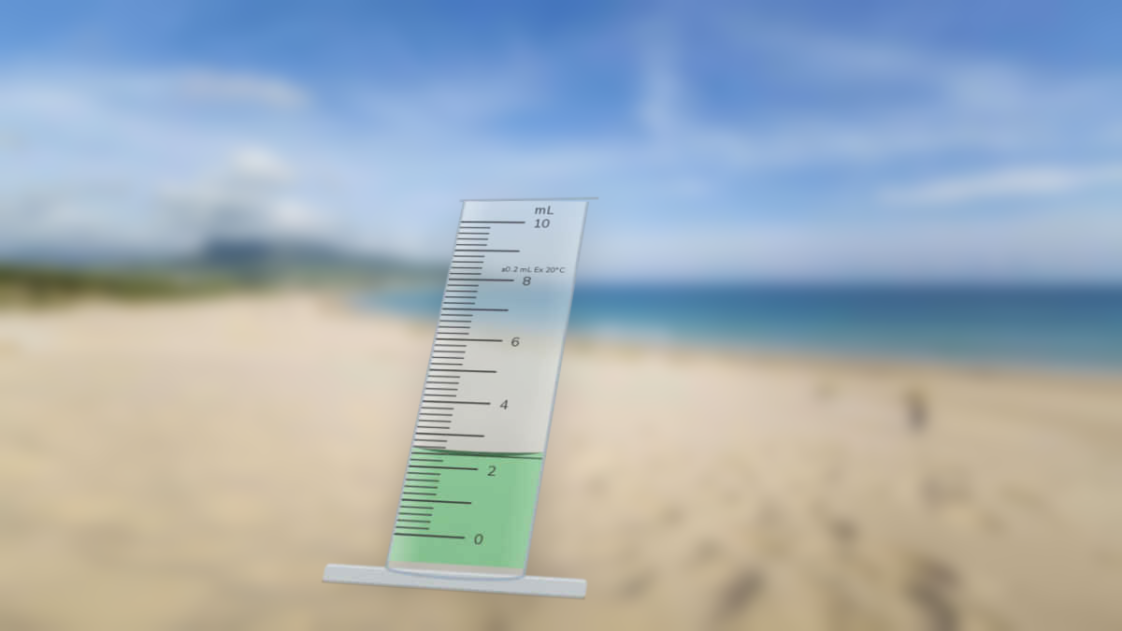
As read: **2.4** mL
